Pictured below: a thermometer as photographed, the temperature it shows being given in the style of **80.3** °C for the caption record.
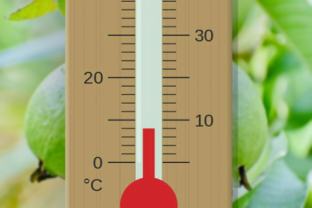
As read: **8** °C
